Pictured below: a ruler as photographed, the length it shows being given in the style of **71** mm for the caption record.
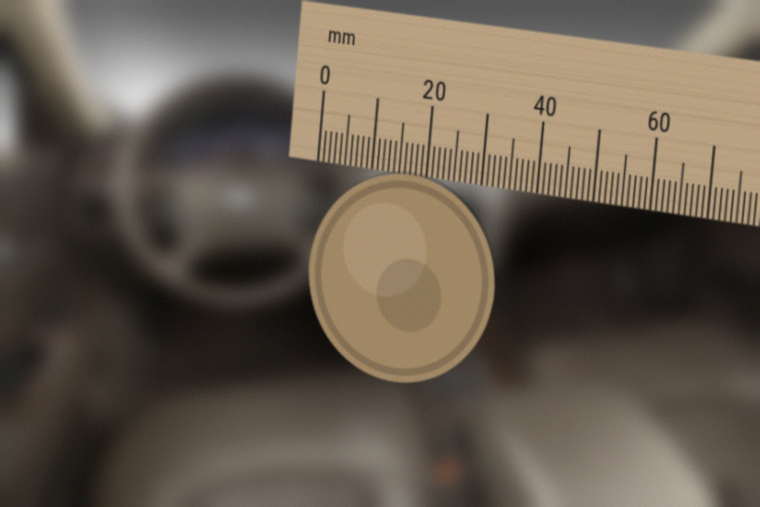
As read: **34** mm
